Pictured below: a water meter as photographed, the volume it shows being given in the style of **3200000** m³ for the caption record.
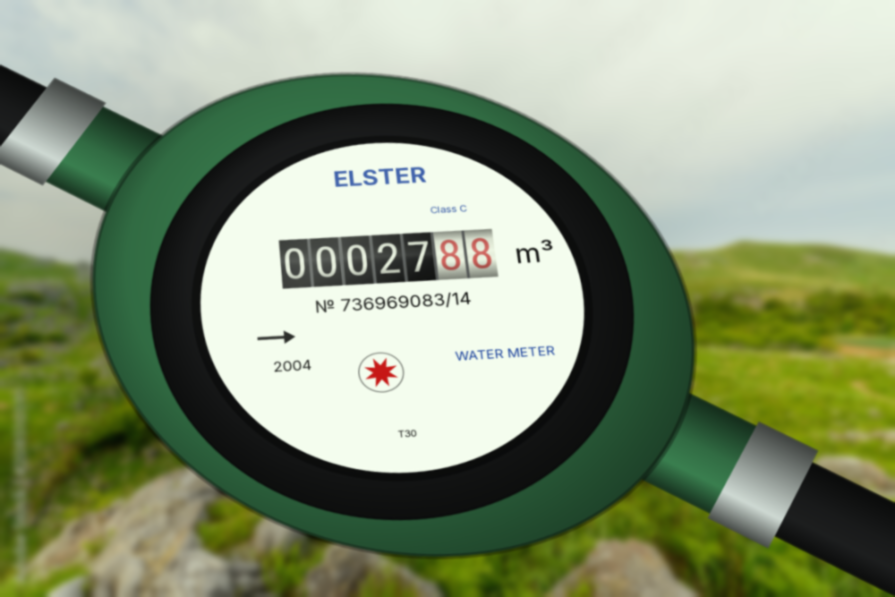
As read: **27.88** m³
